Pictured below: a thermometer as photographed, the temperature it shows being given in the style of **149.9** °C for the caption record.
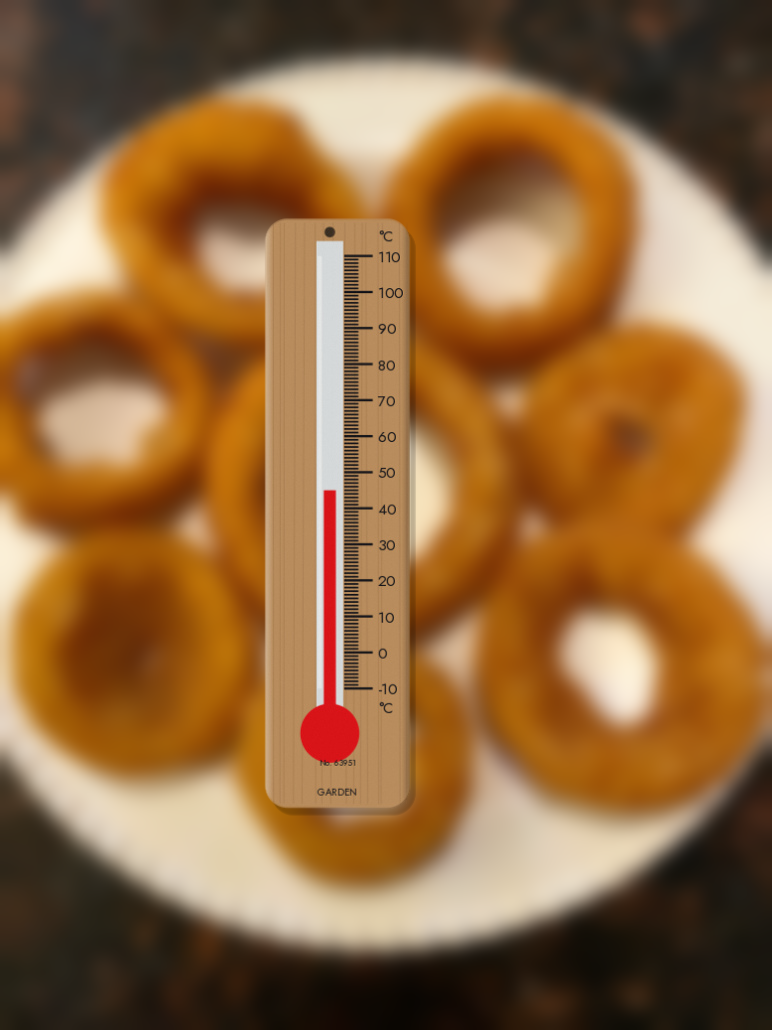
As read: **45** °C
